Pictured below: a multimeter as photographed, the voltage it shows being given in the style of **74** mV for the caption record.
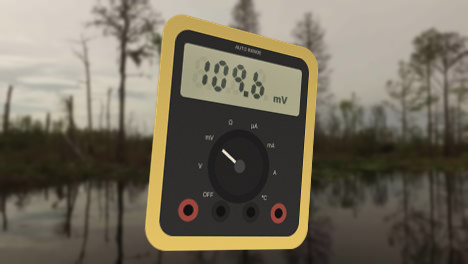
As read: **109.6** mV
